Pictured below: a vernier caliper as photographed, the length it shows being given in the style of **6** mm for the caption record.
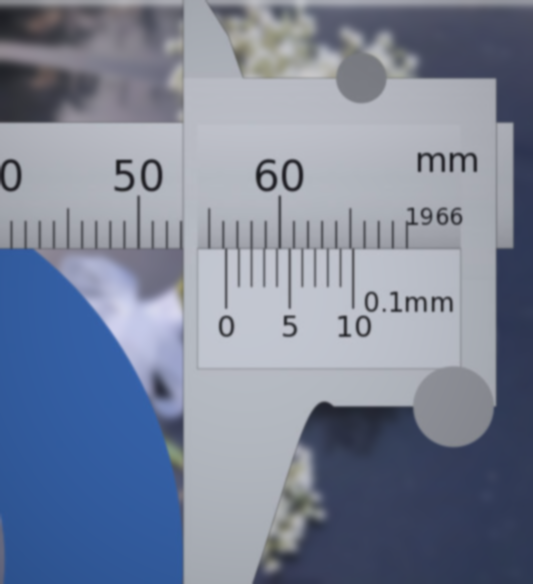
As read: **56.2** mm
